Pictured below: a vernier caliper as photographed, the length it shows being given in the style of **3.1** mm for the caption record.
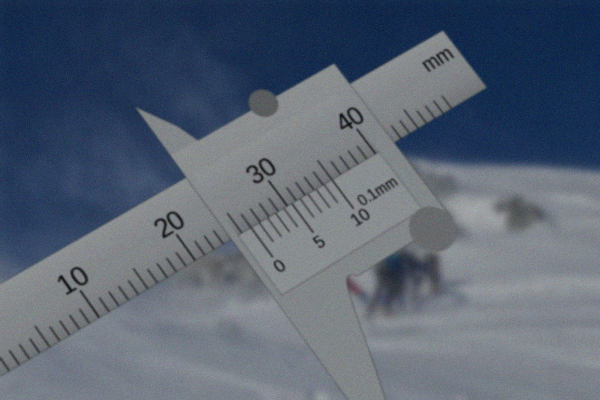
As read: **26.0** mm
